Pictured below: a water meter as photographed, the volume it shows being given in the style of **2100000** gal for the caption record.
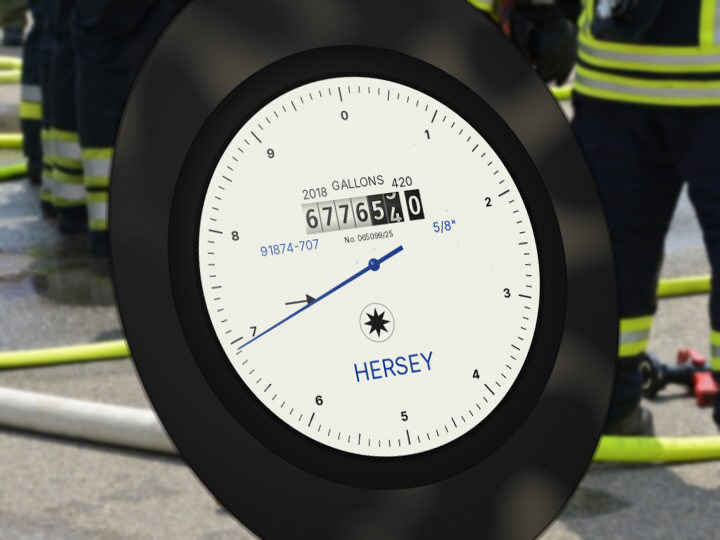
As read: **6776536.9** gal
